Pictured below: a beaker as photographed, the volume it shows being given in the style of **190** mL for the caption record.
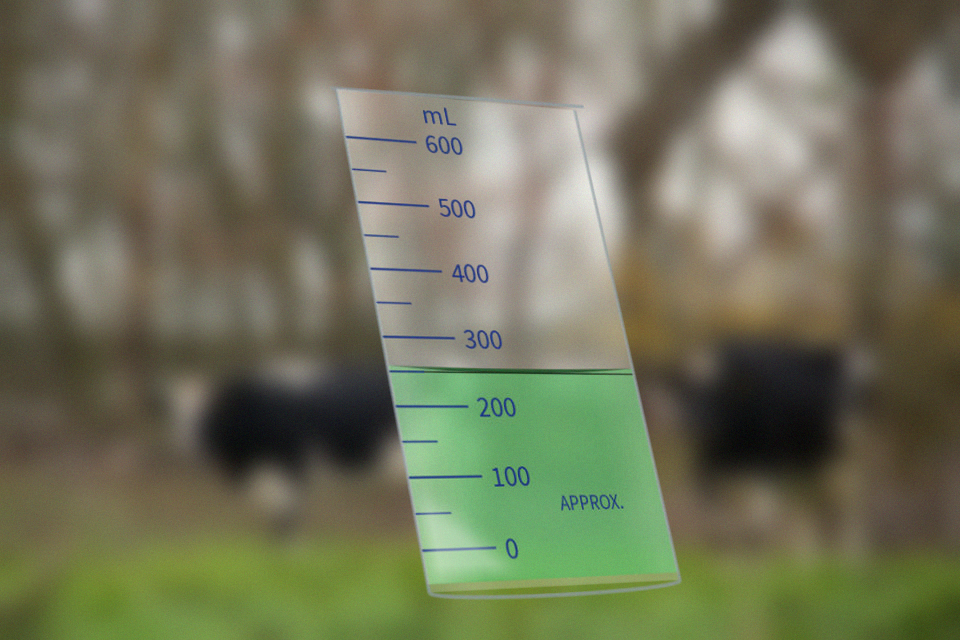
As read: **250** mL
